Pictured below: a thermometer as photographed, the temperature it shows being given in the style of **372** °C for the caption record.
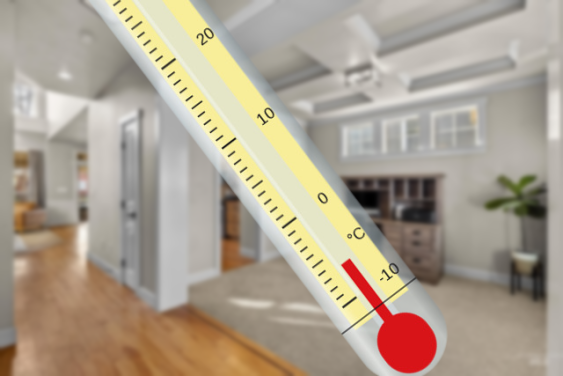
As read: **-6.5** °C
